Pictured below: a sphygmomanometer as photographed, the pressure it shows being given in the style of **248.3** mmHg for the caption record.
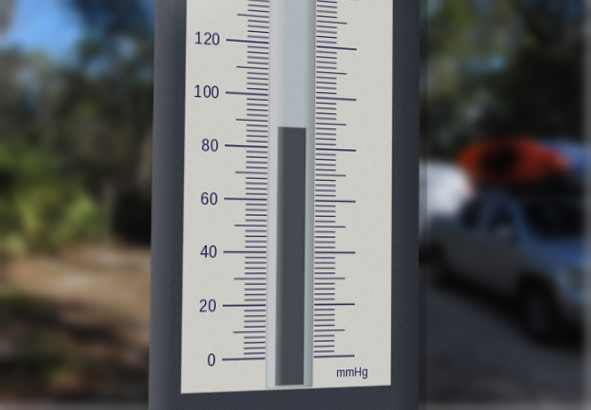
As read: **88** mmHg
